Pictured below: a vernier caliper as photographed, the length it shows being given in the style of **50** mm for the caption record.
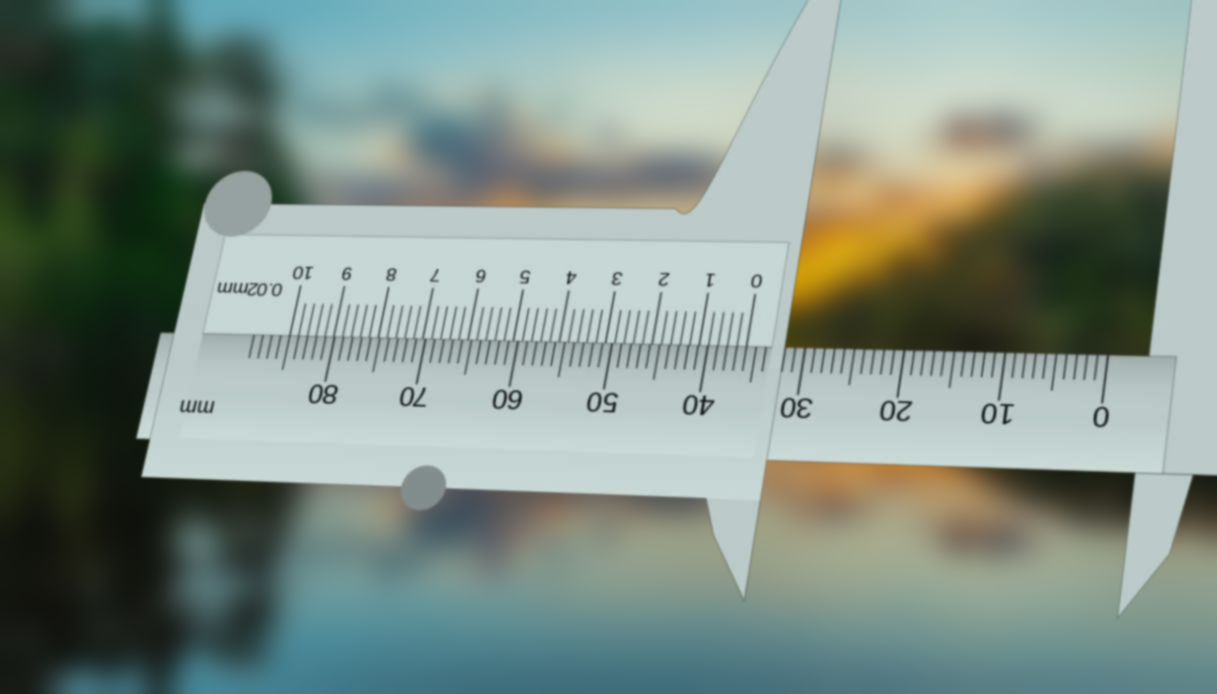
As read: **36.0** mm
